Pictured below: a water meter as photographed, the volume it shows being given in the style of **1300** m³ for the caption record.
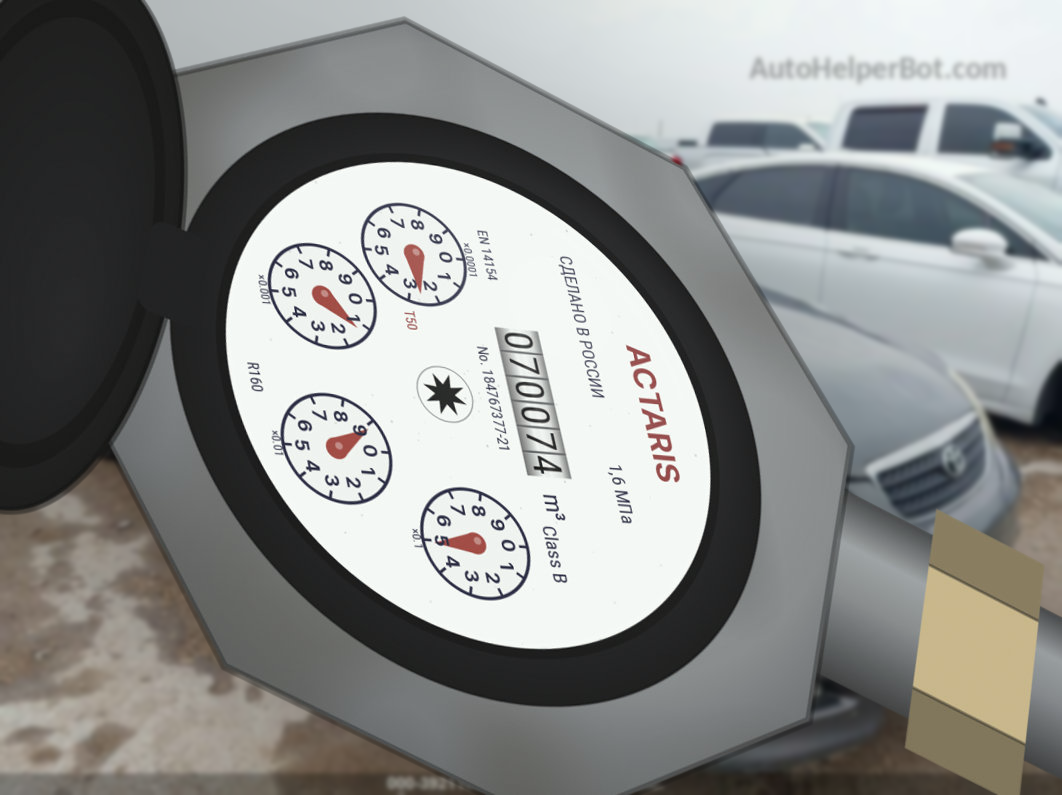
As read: **70074.4912** m³
